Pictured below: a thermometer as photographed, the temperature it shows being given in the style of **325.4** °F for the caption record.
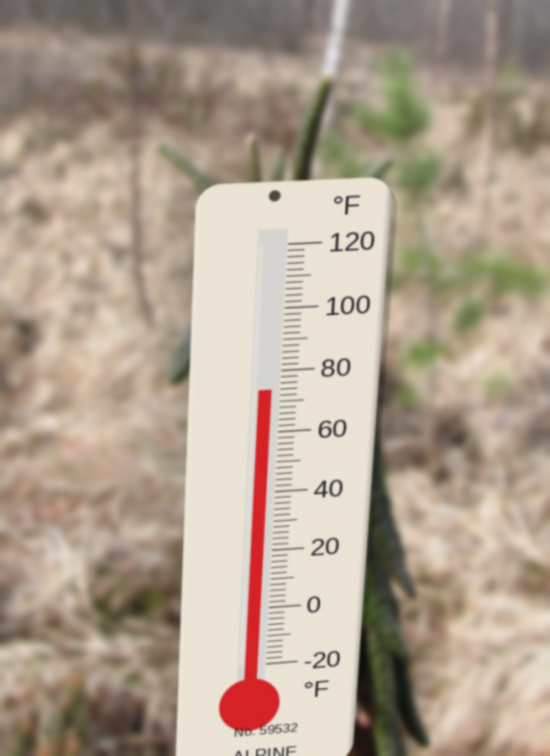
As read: **74** °F
